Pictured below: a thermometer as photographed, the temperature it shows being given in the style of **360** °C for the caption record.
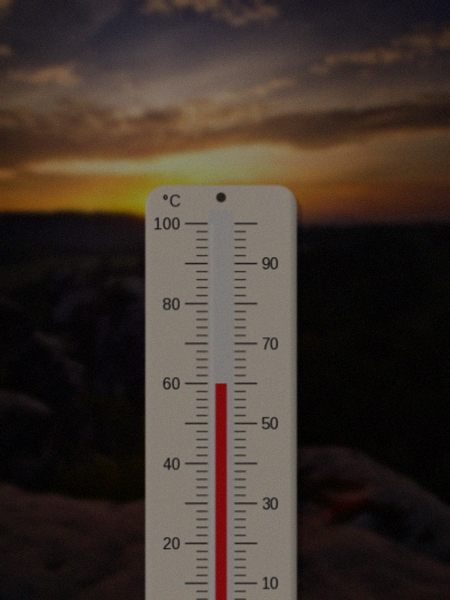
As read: **60** °C
